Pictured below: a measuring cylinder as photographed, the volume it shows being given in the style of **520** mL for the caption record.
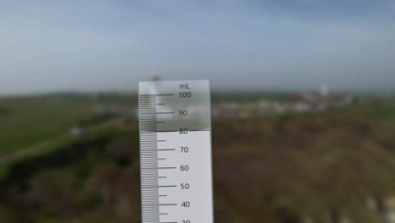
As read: **80** mL
